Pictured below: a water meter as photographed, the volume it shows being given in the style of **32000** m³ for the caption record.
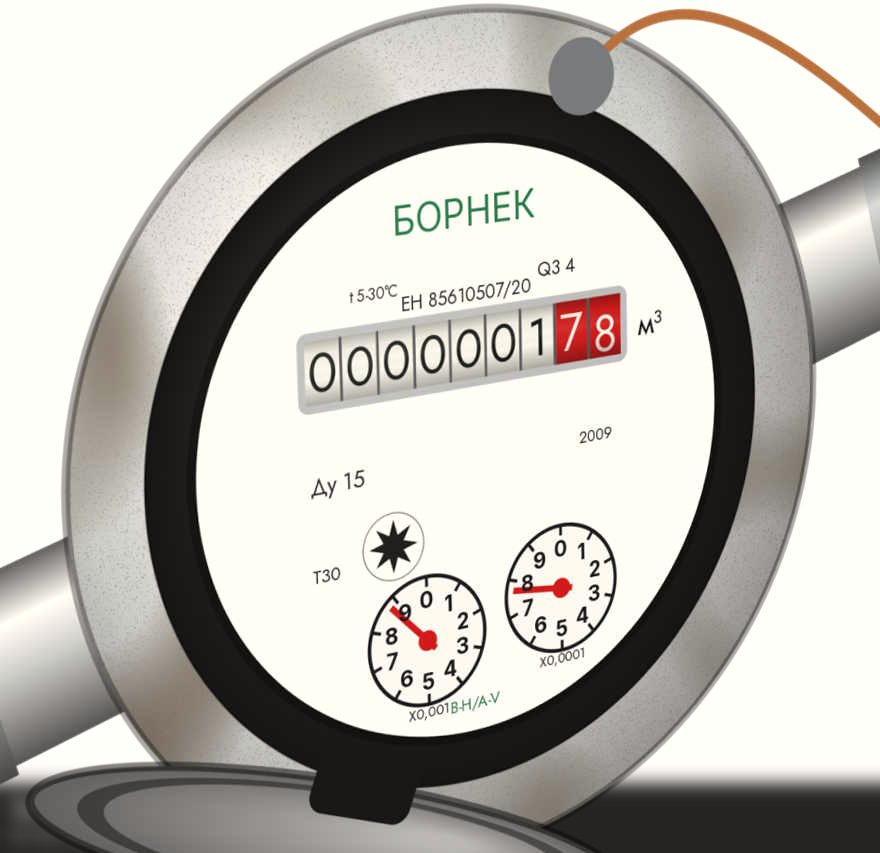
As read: **1.7787** m³
